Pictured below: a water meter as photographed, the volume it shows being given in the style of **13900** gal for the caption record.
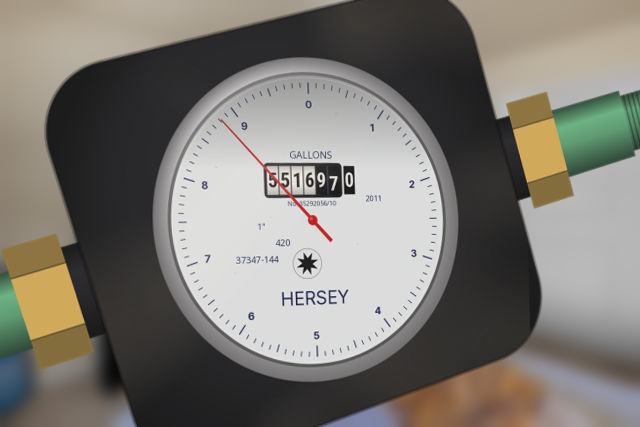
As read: **5516968.8** gal
